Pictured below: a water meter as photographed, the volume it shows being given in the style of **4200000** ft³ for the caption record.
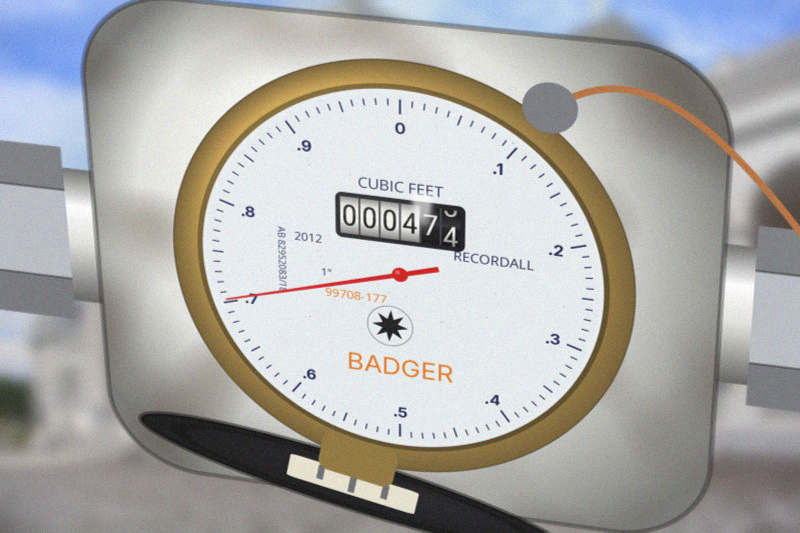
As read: **473.70** ft³
